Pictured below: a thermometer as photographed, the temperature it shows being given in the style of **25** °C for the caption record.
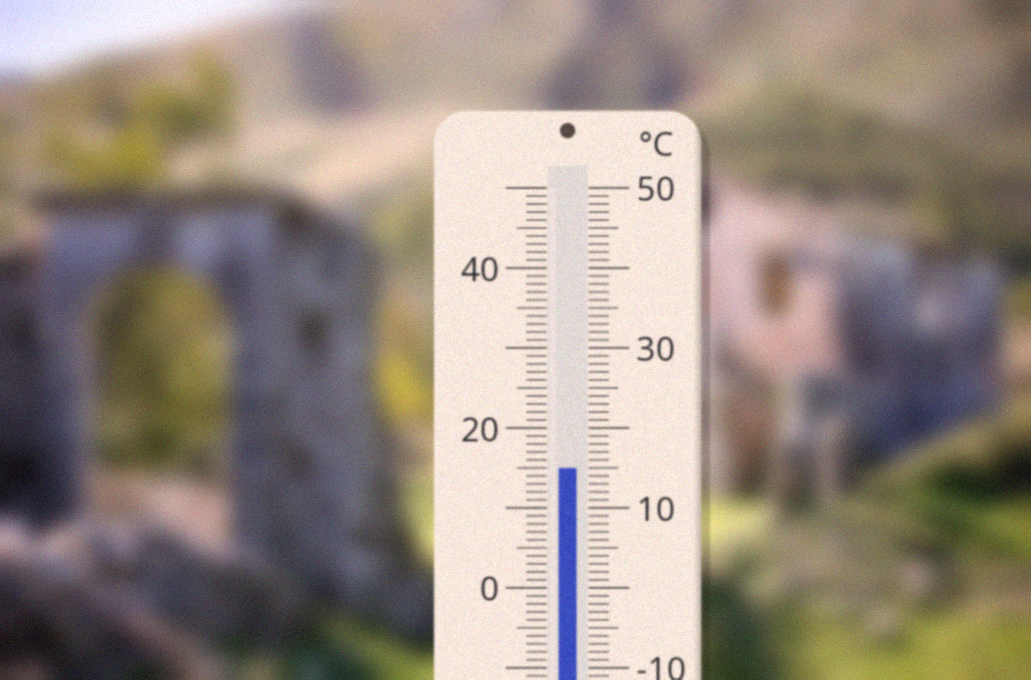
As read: **15** °C
